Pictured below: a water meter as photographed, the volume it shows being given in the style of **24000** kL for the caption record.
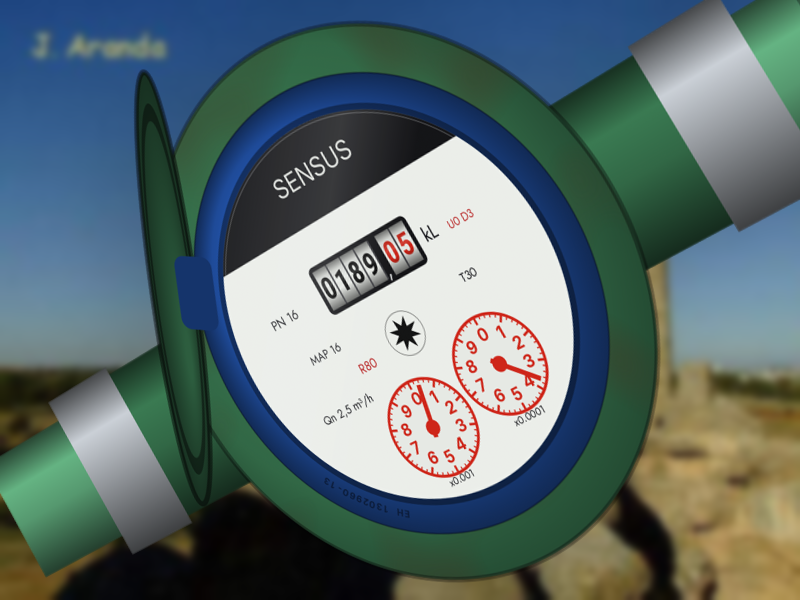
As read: **189.0503** kL
